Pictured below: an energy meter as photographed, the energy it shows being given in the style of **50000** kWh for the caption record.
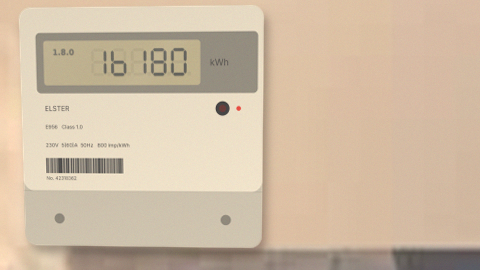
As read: **16180** kWh
